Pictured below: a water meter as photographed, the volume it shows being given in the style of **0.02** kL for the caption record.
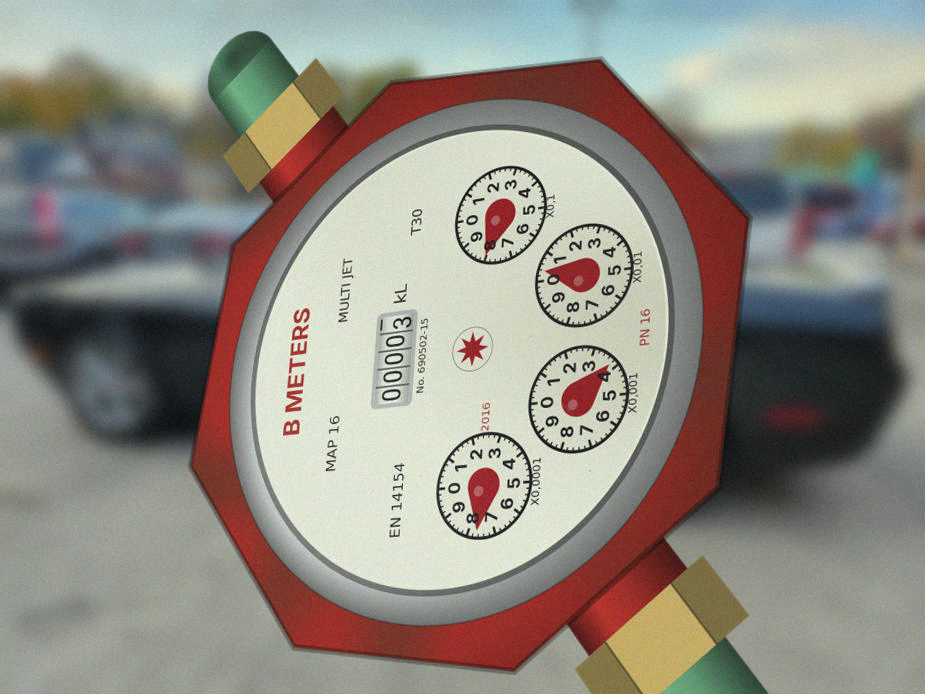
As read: **2.8037** kL
